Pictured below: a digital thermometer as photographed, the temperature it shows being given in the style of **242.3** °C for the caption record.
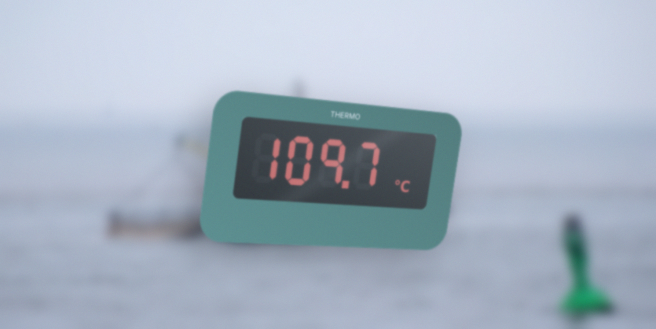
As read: **109.7** °C
